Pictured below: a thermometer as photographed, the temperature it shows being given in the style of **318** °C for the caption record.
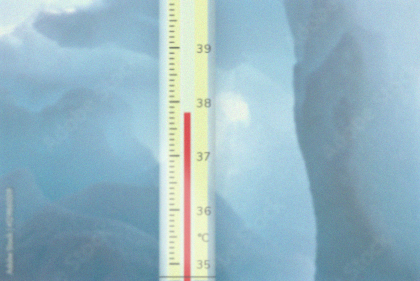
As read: **37.8** °C
